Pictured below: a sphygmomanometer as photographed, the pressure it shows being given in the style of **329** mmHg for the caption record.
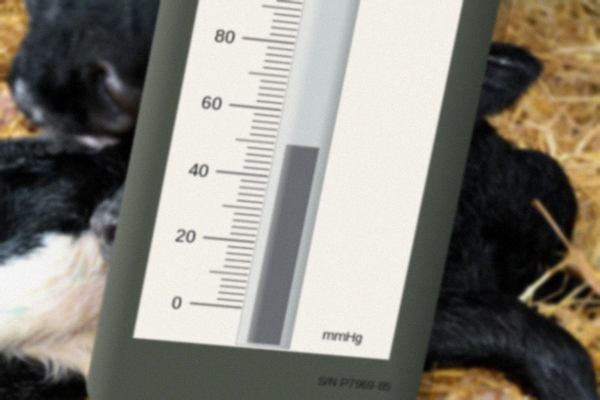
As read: **50** mmHg
